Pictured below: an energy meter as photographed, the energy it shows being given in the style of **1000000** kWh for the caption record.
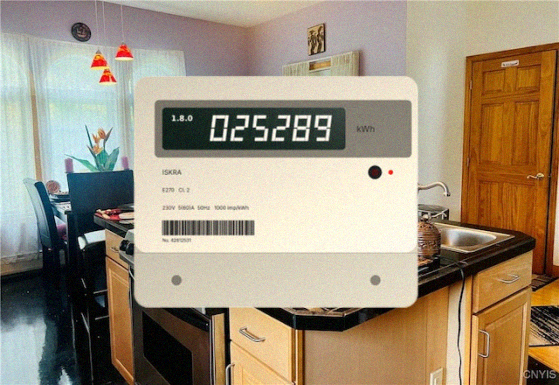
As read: **25289** kWh
